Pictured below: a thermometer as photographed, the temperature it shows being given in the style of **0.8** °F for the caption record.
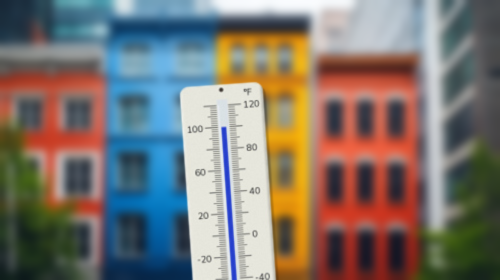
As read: **100** °F
